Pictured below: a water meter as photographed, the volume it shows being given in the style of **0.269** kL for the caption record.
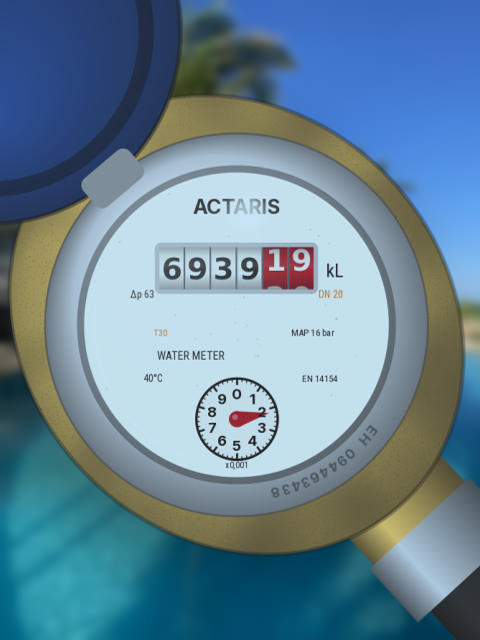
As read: **6939.192** kL
